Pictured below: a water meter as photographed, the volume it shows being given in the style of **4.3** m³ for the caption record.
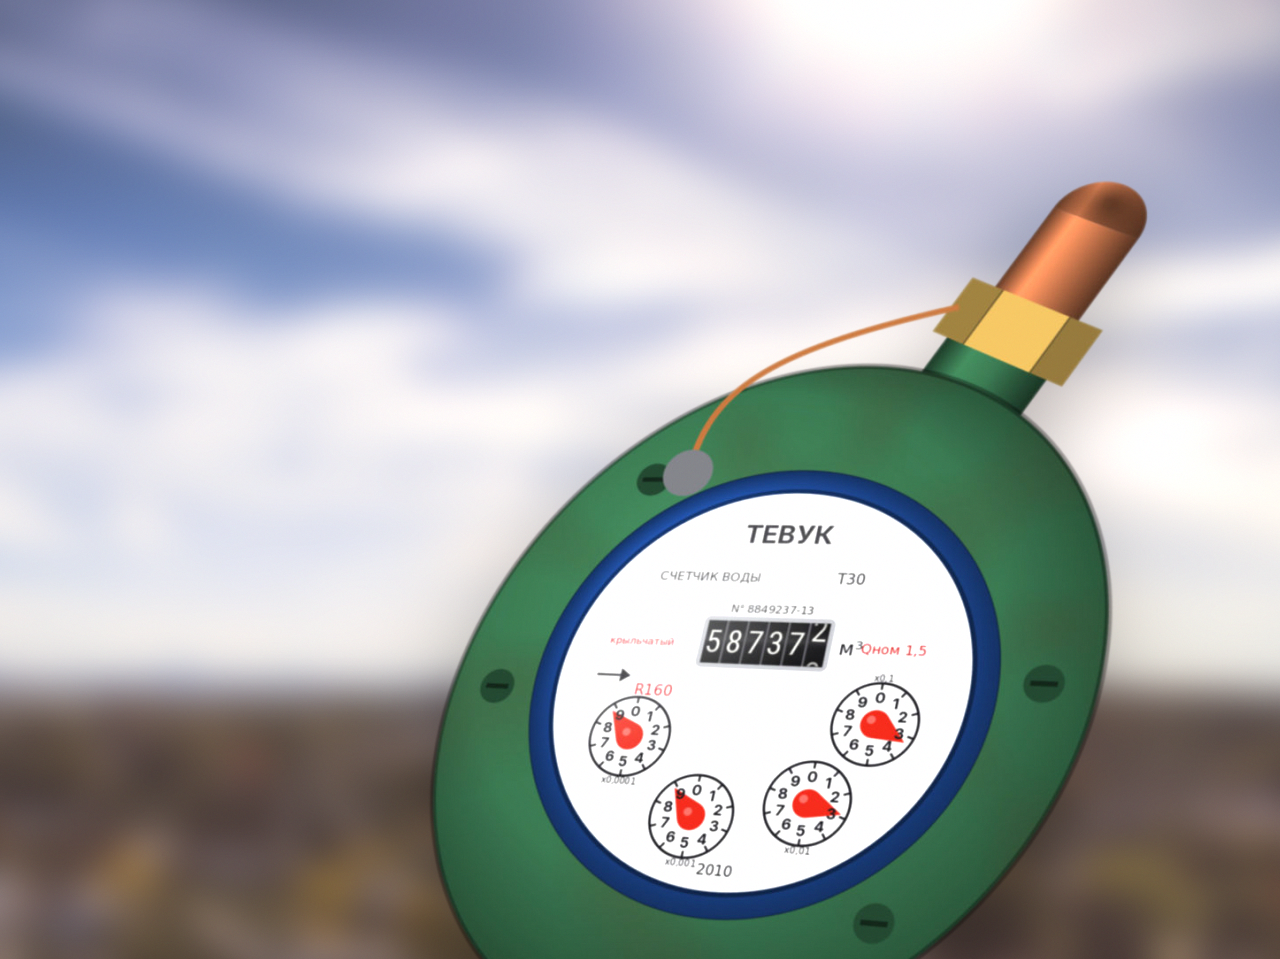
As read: **587372.3288** m³
